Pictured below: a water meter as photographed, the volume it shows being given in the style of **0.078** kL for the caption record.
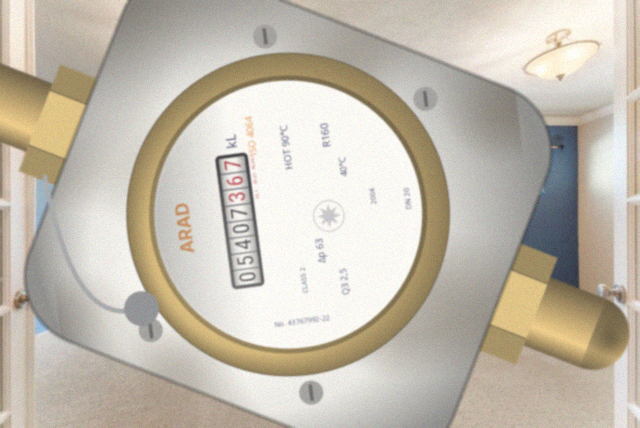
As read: **5407.367** kL
